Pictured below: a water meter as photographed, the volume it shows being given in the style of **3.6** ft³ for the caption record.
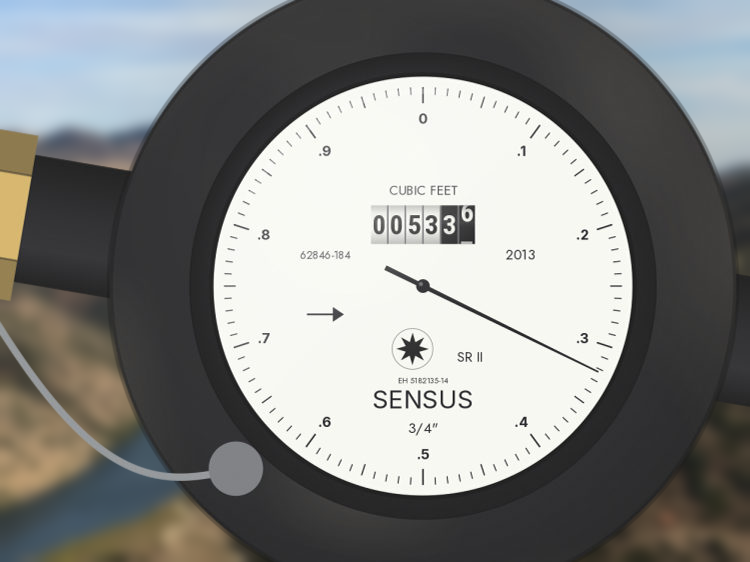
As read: **5336.32** ft³
